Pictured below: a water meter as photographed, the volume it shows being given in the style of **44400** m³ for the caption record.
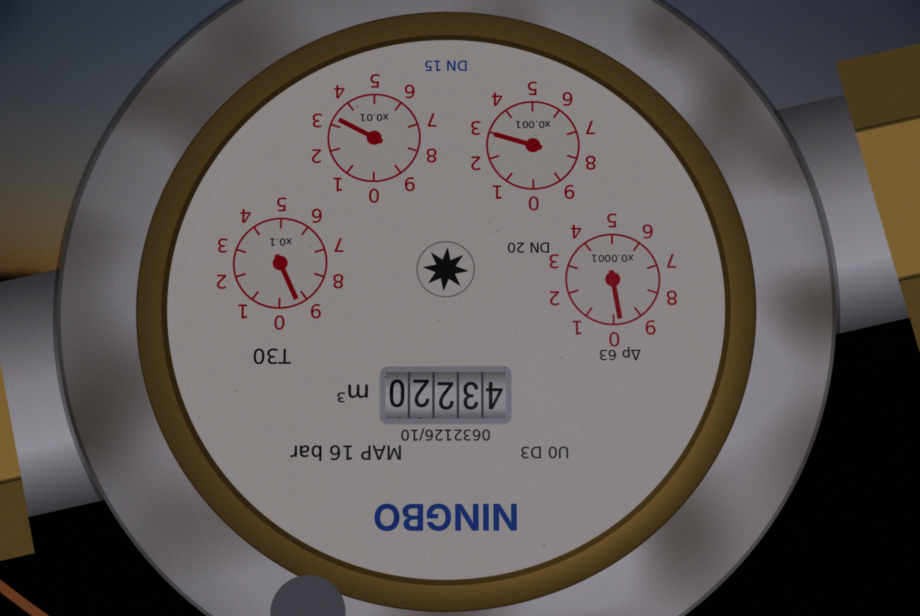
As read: **43219.9329** m³
